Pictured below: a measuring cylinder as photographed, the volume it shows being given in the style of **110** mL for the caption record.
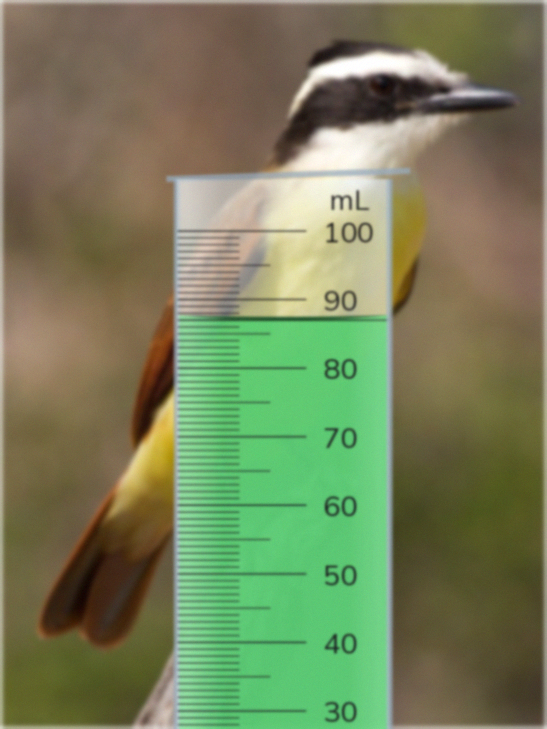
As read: **87** mL
